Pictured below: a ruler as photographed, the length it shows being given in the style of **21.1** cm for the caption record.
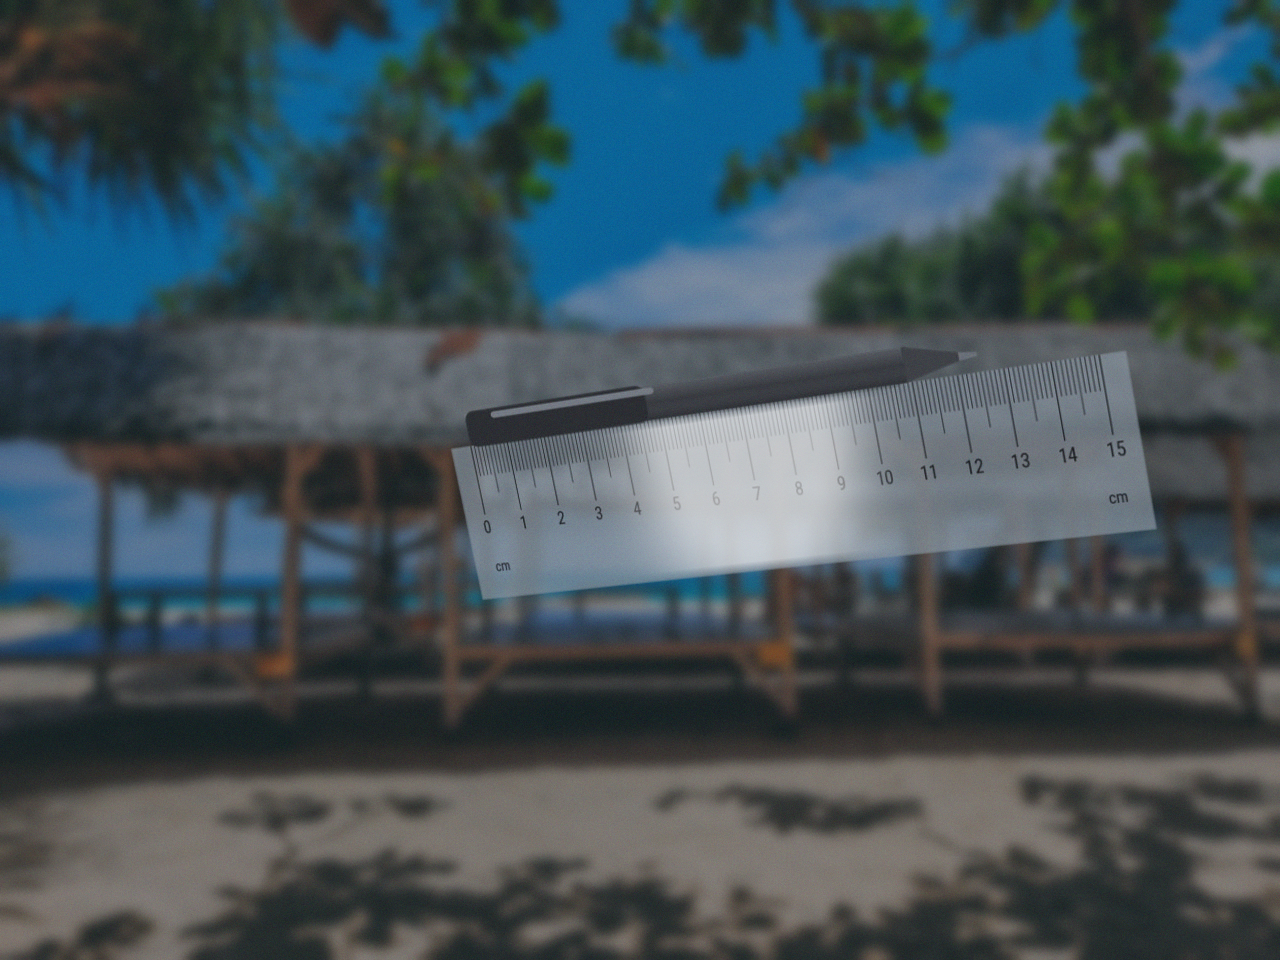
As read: **12.5** cm
